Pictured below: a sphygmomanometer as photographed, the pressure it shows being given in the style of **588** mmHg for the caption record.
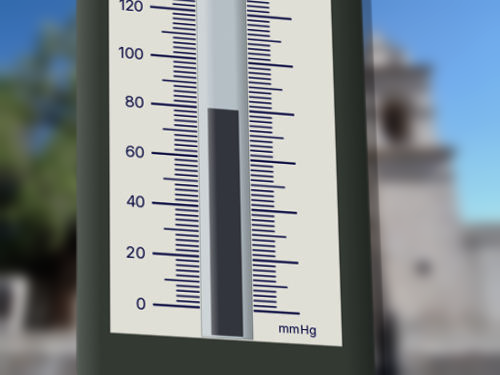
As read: **80** mmHg
